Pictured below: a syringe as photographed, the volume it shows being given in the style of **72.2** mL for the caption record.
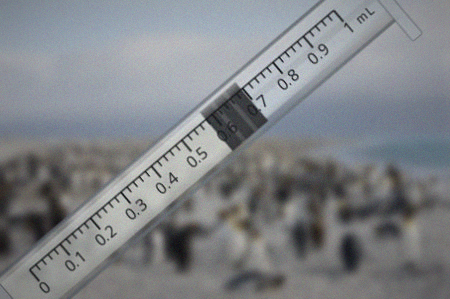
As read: **0.58** mL
